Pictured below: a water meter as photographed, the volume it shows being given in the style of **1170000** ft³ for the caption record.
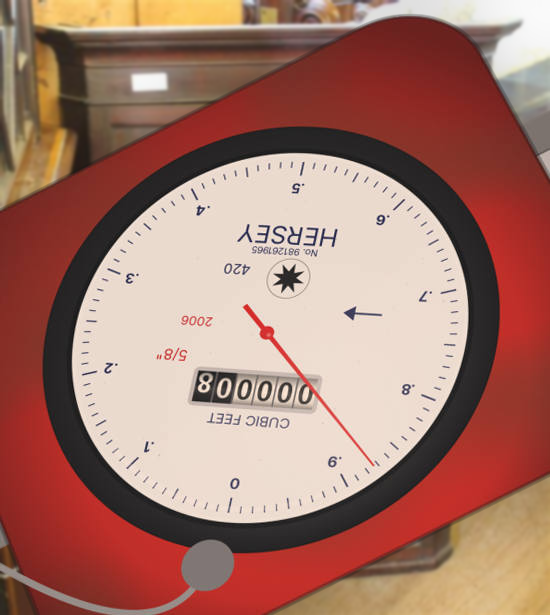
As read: **7.87** ft³
